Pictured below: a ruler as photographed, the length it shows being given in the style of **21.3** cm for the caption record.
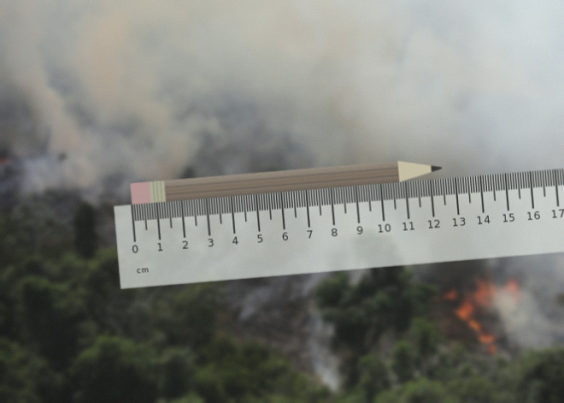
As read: **12.5** cm
